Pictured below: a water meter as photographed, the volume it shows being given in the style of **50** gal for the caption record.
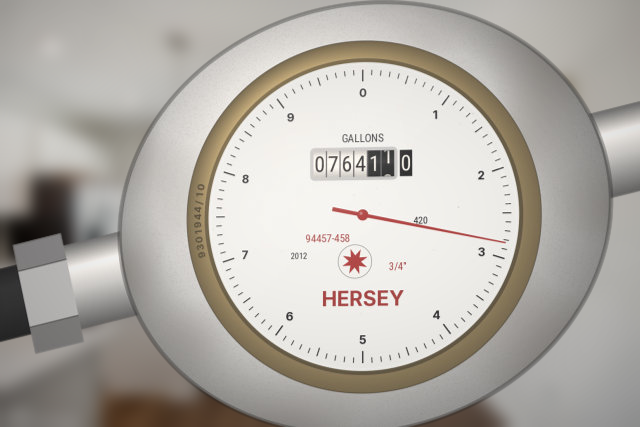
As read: **764112.8** gal
